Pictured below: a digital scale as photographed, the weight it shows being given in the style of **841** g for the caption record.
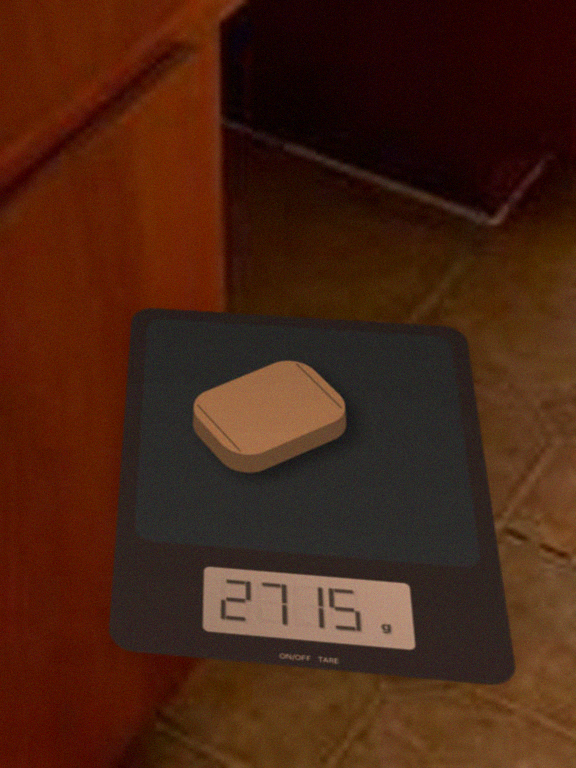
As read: **2715** g
